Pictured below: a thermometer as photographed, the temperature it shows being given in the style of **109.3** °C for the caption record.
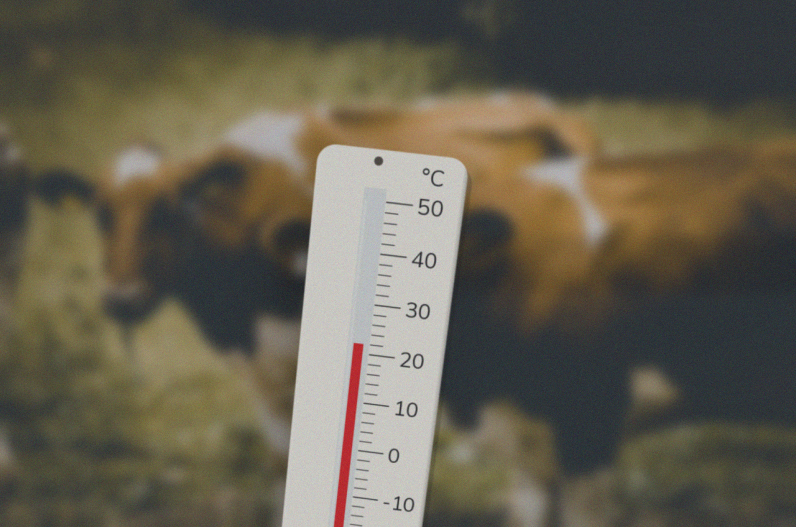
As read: **22** °C
